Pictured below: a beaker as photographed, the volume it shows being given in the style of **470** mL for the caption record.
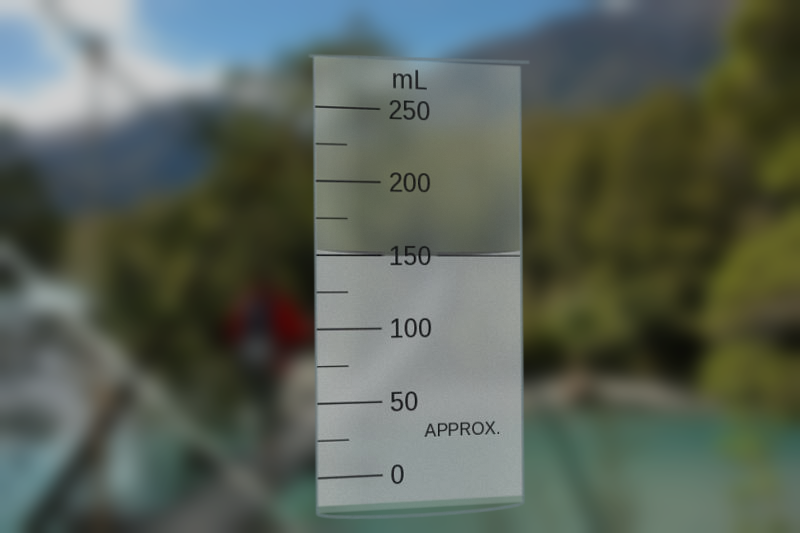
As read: **150** mL
